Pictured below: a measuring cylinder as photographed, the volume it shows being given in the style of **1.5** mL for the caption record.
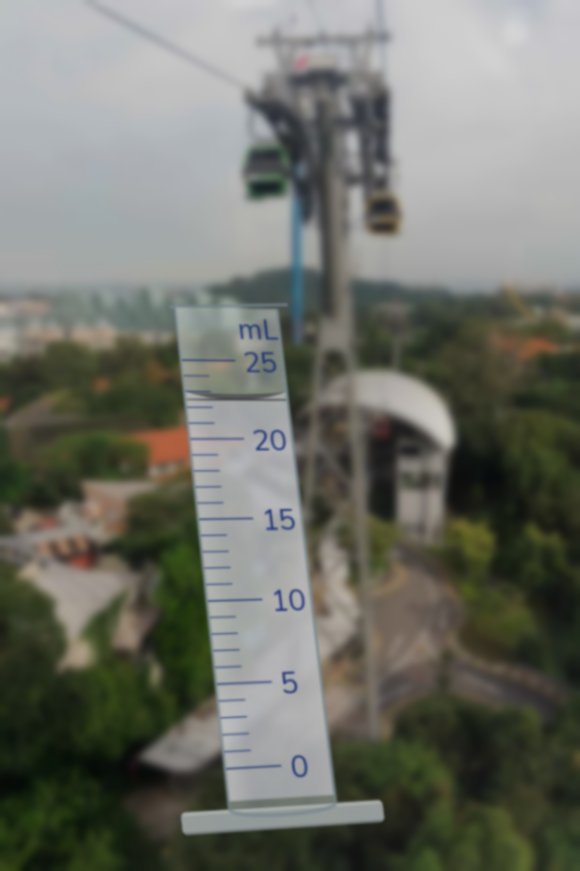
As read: **22.5** mL
